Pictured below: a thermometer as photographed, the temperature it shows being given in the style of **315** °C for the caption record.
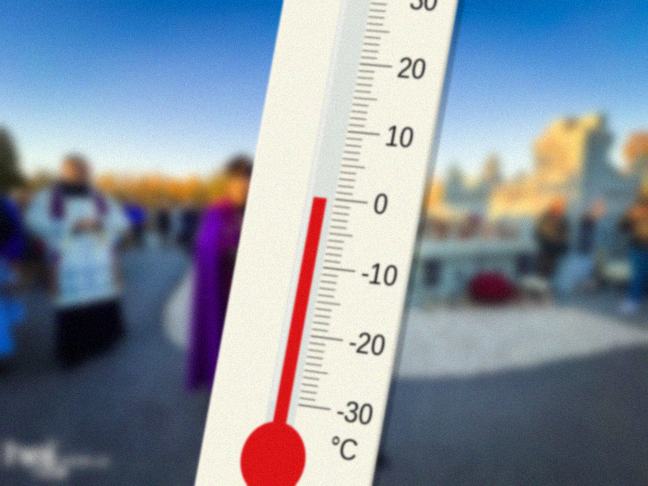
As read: **0** °C
